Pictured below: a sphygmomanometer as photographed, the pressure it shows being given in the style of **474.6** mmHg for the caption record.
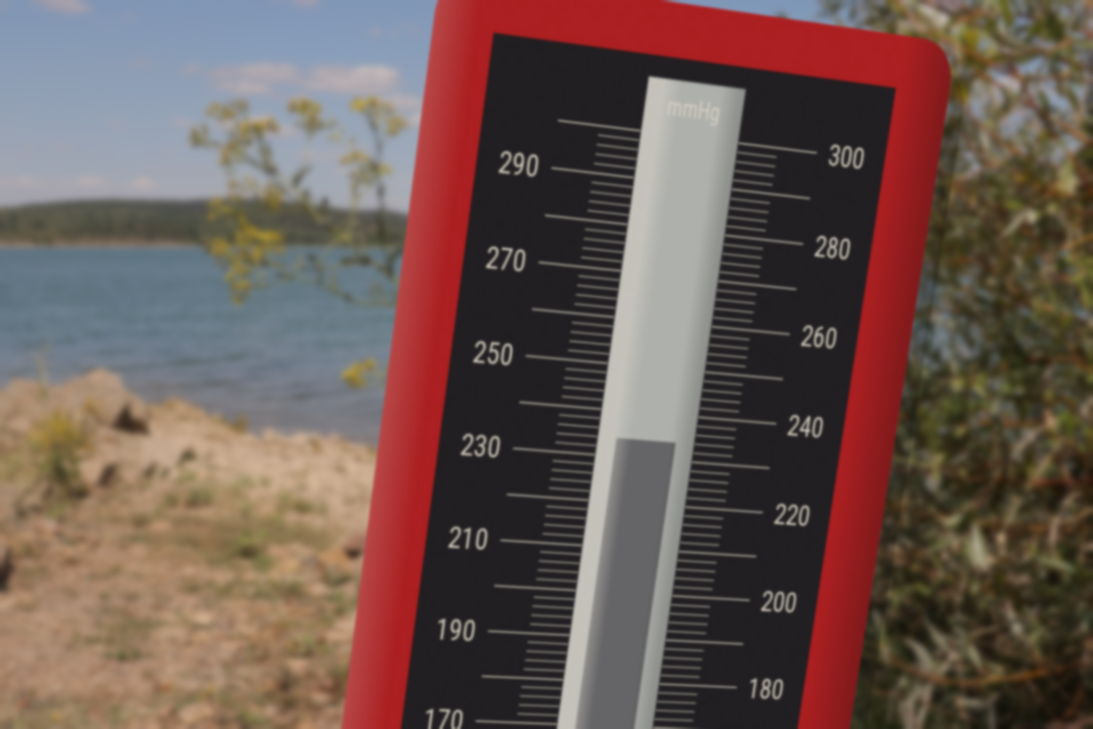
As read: **234** mmHg
